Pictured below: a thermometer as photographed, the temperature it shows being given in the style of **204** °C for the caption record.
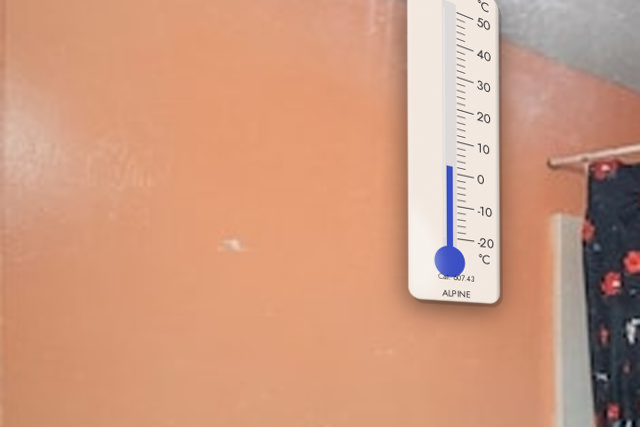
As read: **2** °C
